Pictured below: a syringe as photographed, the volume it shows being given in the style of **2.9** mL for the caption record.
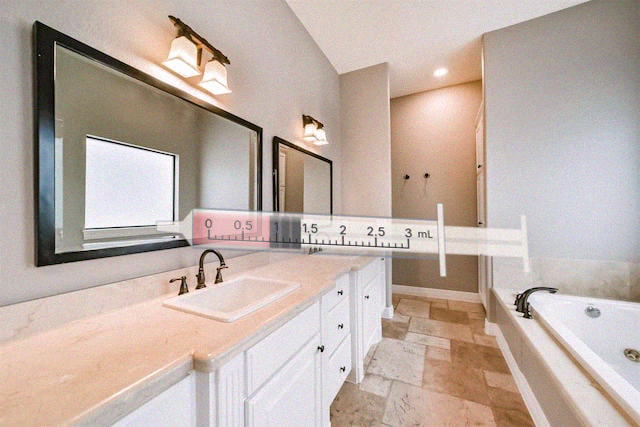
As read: **0.9** mL
